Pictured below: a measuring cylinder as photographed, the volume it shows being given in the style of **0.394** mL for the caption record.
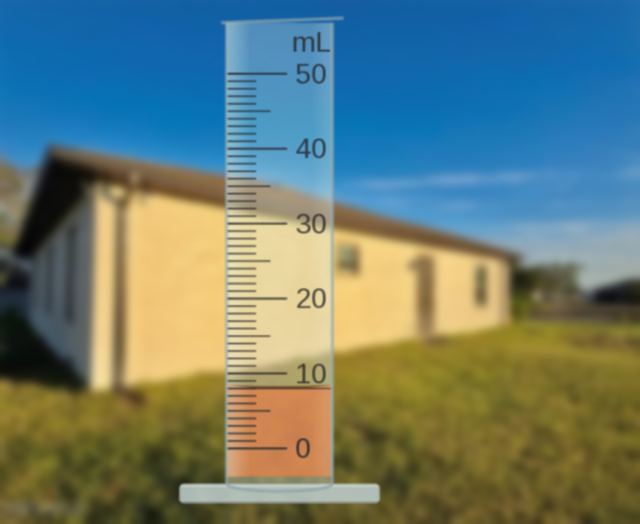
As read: **8** mL
